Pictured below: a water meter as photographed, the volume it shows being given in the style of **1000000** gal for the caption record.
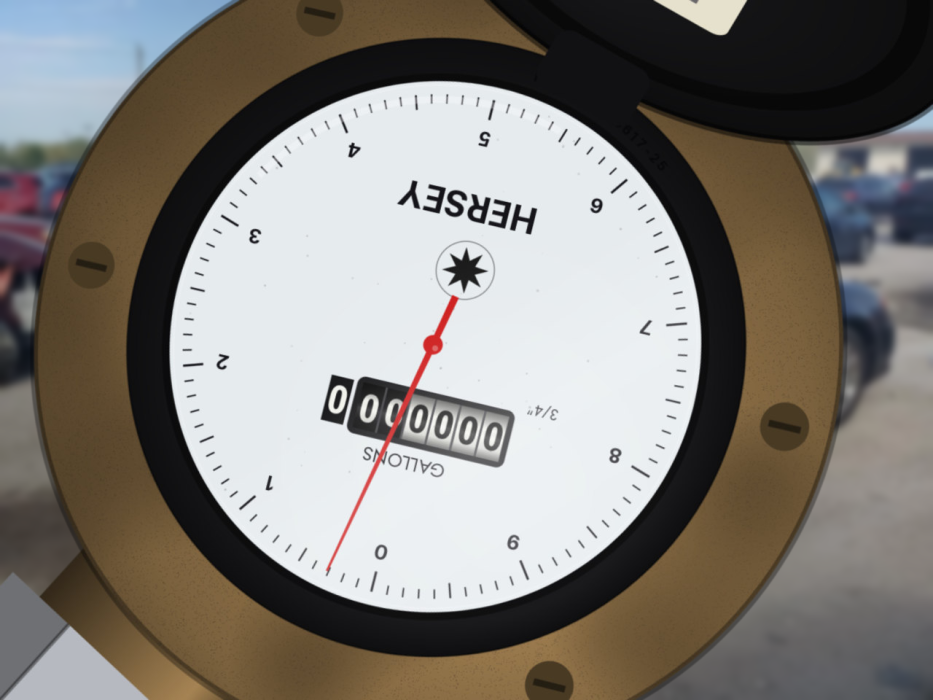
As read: **0.3** gal
